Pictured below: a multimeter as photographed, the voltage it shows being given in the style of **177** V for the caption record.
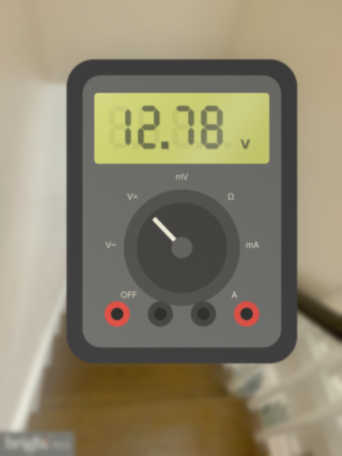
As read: **12.78** V
